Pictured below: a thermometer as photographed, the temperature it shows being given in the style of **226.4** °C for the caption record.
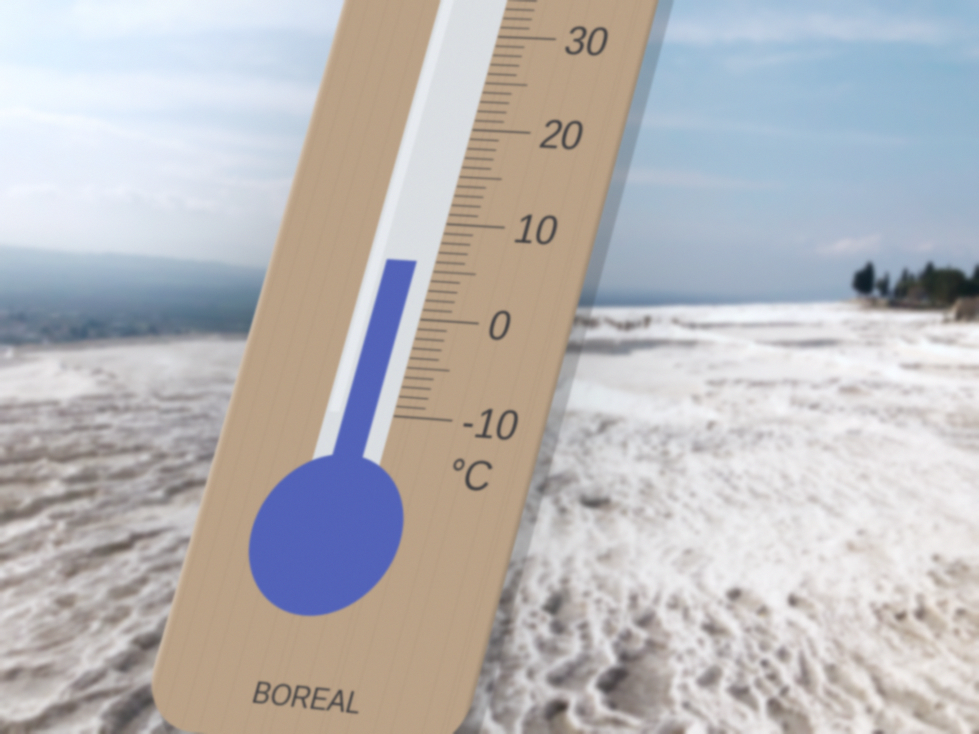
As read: **6** °C
